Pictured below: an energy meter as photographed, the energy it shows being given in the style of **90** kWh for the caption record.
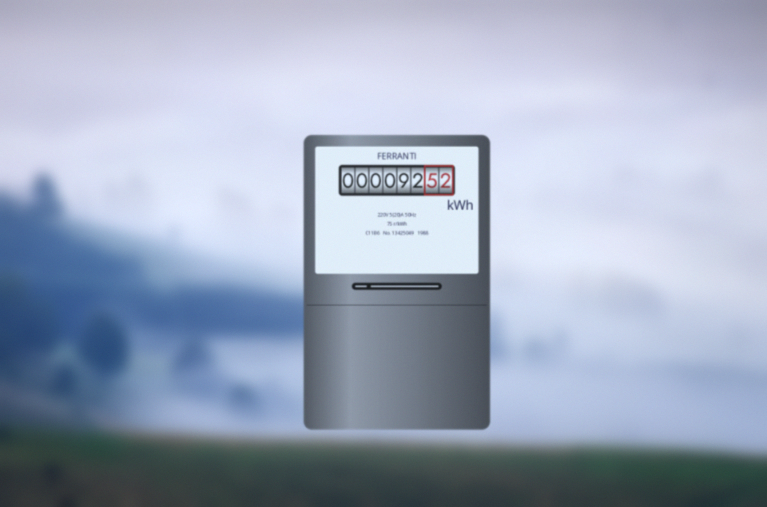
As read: **92.52** kWh
